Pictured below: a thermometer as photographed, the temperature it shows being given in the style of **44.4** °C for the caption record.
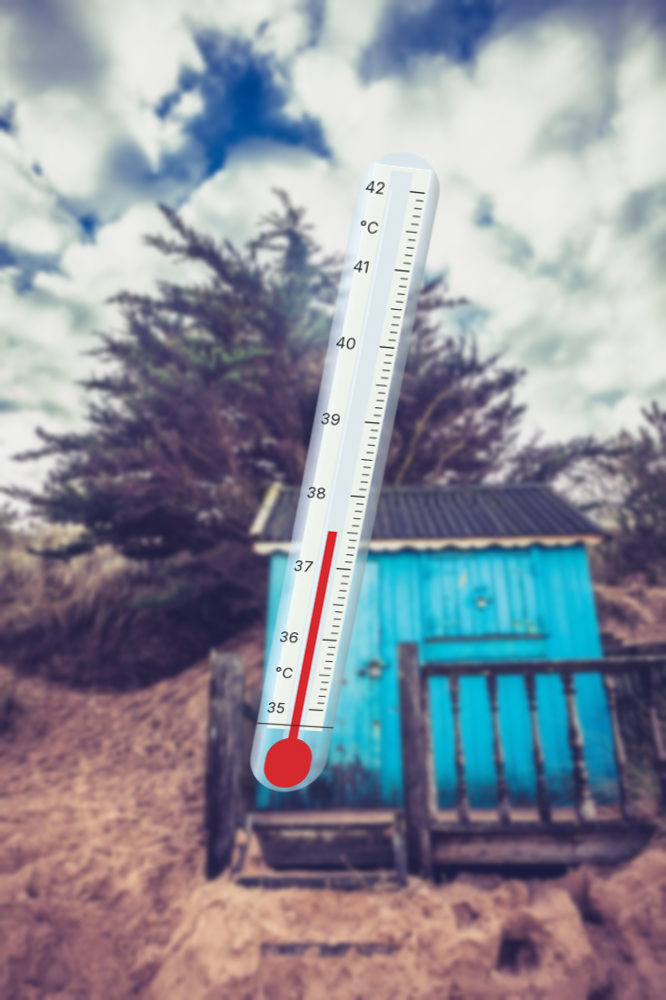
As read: **37.5** °C
